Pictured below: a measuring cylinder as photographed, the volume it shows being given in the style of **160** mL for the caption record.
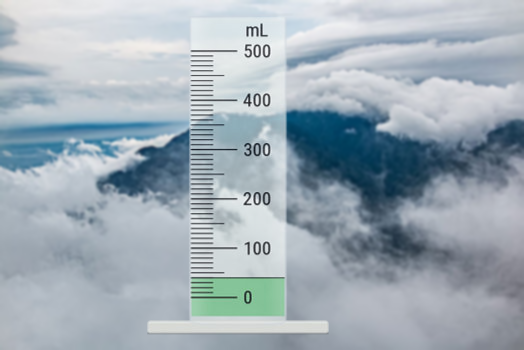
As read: **40** mL
